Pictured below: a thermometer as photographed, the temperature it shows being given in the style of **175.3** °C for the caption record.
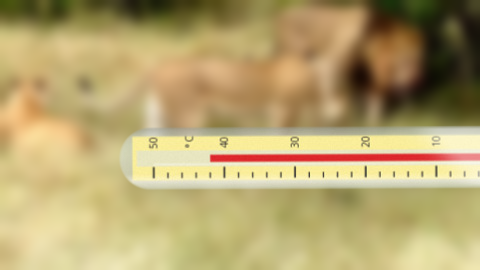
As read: **42** °C
